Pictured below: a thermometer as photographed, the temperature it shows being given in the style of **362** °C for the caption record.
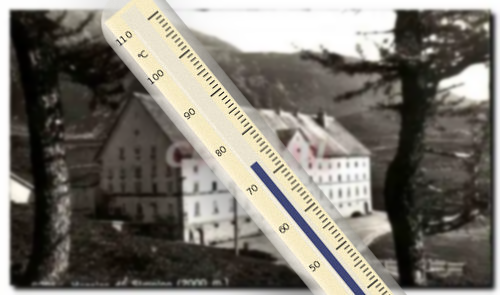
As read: **74** °C
